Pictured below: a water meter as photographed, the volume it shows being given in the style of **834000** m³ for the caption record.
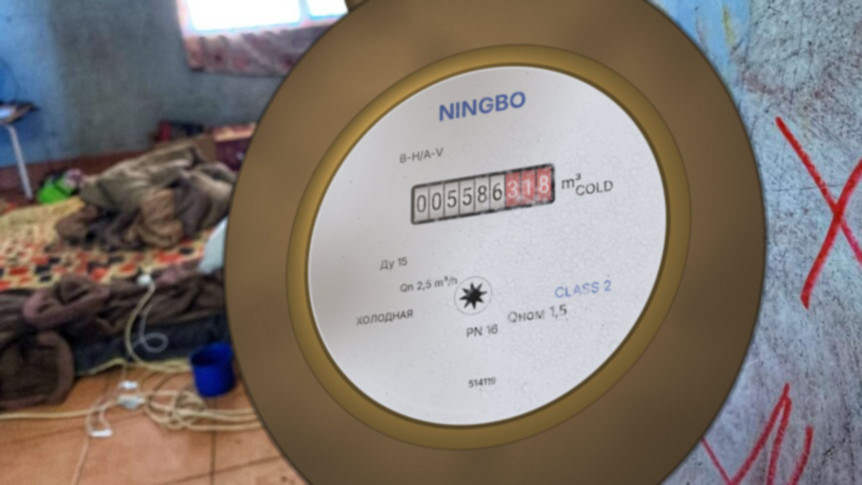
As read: **5586.318** m³
